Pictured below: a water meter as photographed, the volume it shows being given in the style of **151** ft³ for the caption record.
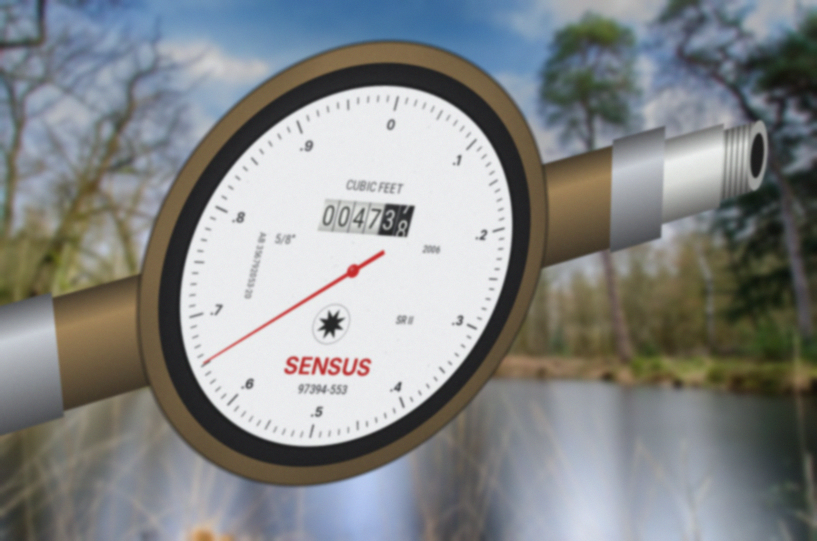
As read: **4737.65** ft³
